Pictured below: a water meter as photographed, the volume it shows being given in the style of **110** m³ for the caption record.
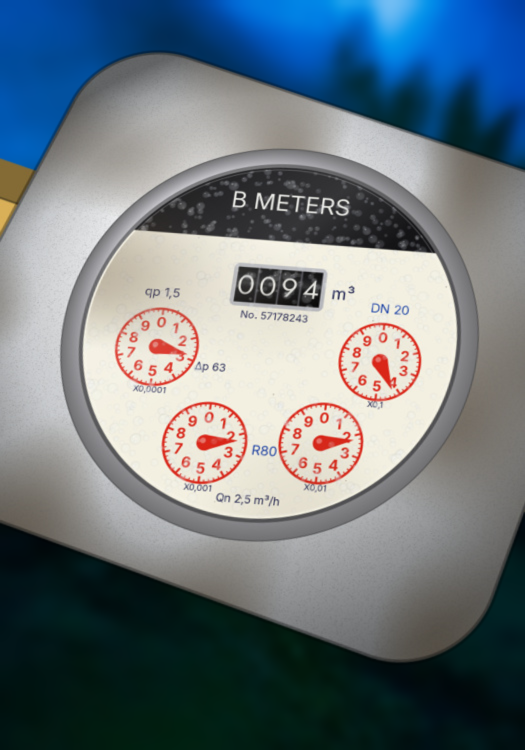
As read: **94.4222** m³
